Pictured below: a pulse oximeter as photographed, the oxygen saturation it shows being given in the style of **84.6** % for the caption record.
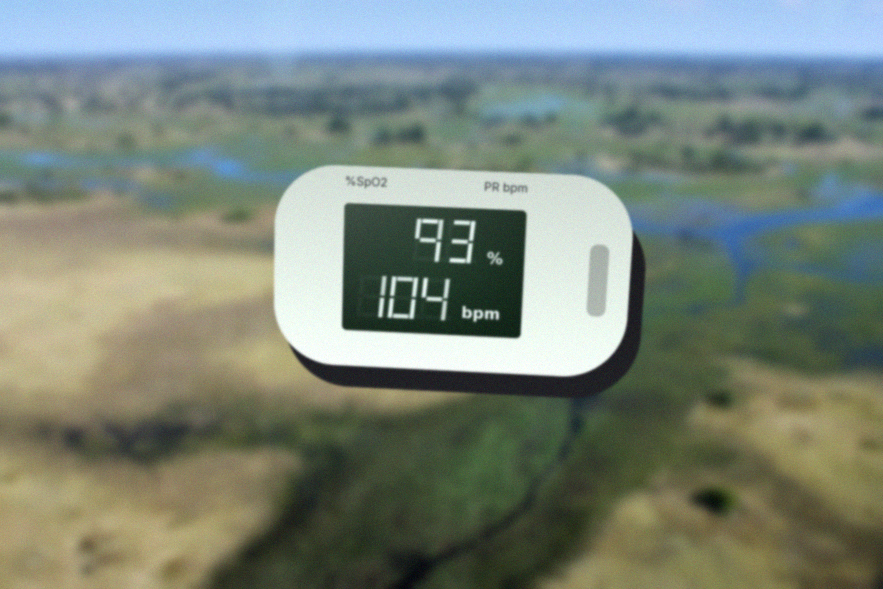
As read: **93** %
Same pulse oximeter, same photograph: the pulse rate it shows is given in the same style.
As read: **104** bpm
